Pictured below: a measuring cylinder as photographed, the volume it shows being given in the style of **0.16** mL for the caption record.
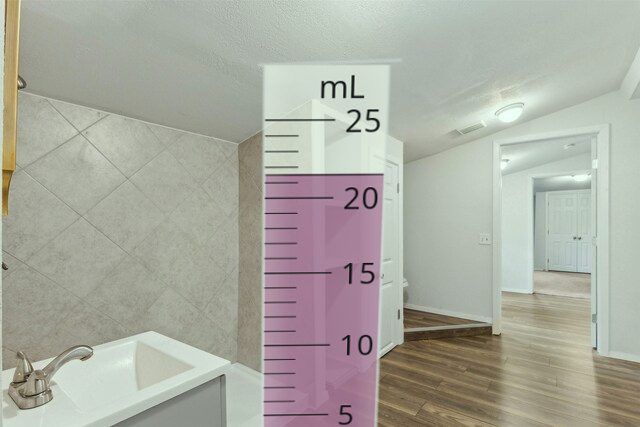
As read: **21.5** mL
